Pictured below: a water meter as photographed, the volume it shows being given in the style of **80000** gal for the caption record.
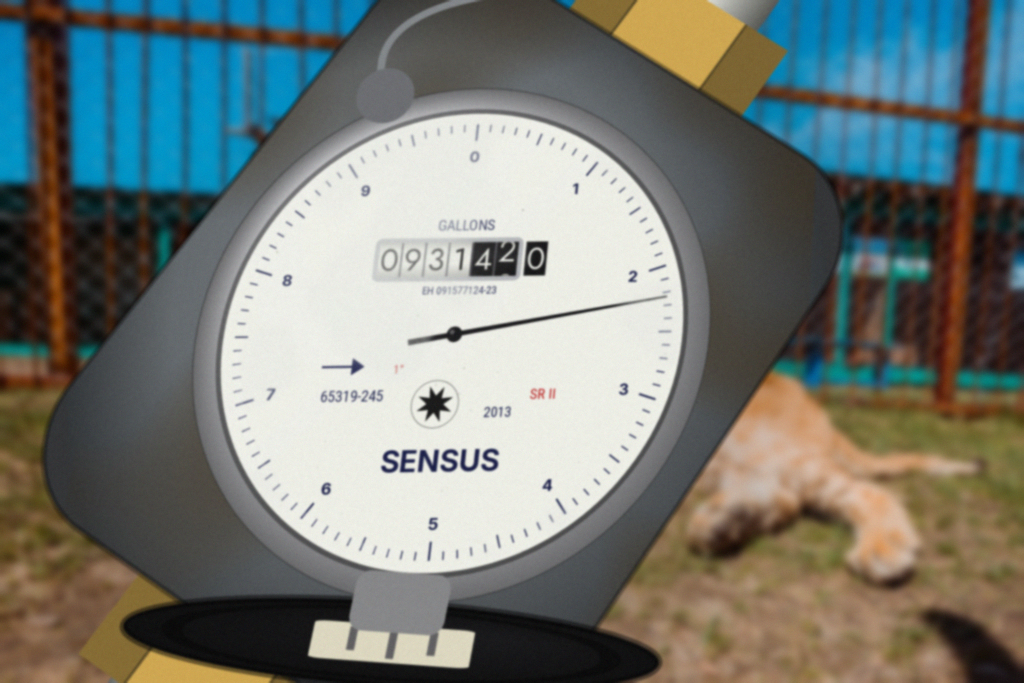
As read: **931422.2** gal
